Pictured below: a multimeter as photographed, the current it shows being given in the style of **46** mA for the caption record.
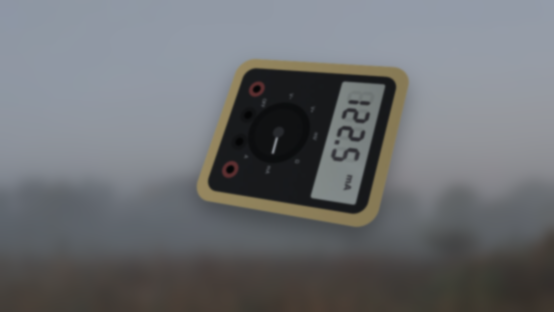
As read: **122.5** mA
